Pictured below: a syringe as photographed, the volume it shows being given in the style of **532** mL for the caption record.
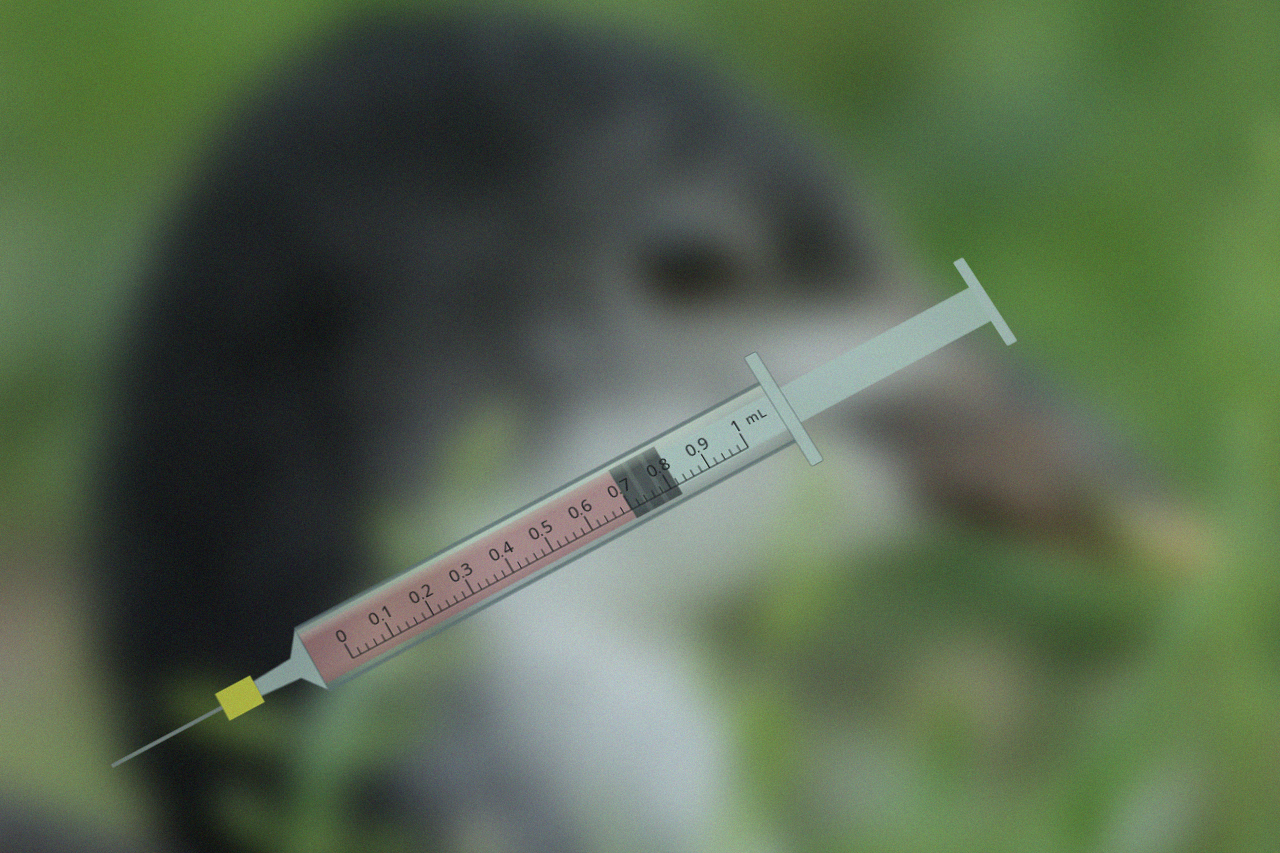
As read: **0.7** mL
